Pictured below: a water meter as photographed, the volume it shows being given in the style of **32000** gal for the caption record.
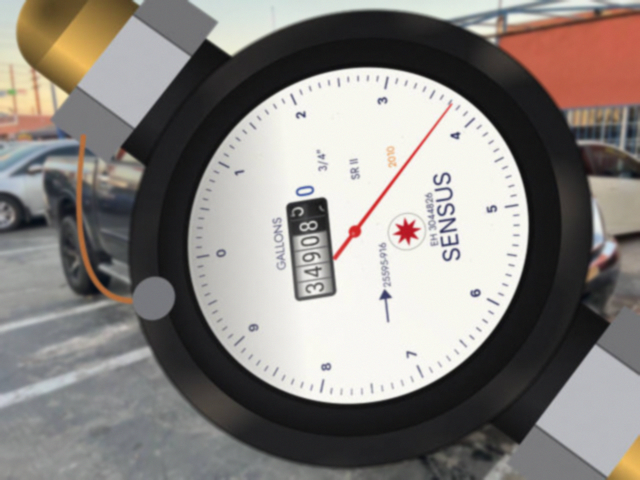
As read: **3490853.7** gal
